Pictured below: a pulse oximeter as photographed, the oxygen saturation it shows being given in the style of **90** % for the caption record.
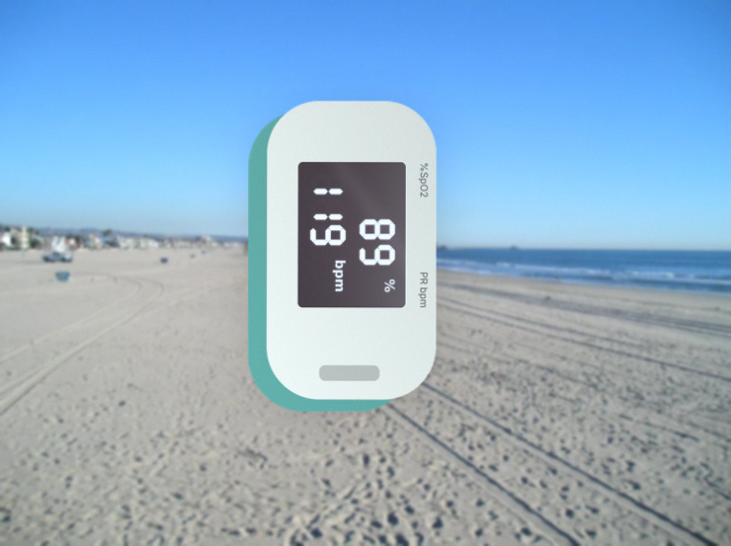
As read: **89** %
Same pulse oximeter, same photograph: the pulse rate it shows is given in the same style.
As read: **119** bpm
